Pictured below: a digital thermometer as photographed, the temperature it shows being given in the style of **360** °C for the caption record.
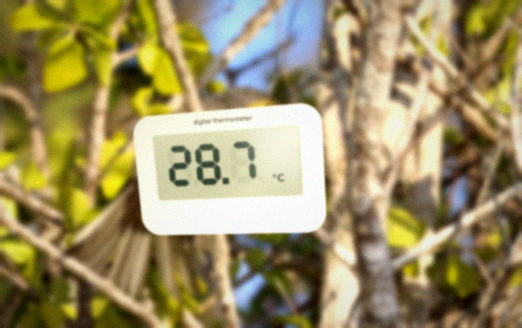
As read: **28.7** °C
